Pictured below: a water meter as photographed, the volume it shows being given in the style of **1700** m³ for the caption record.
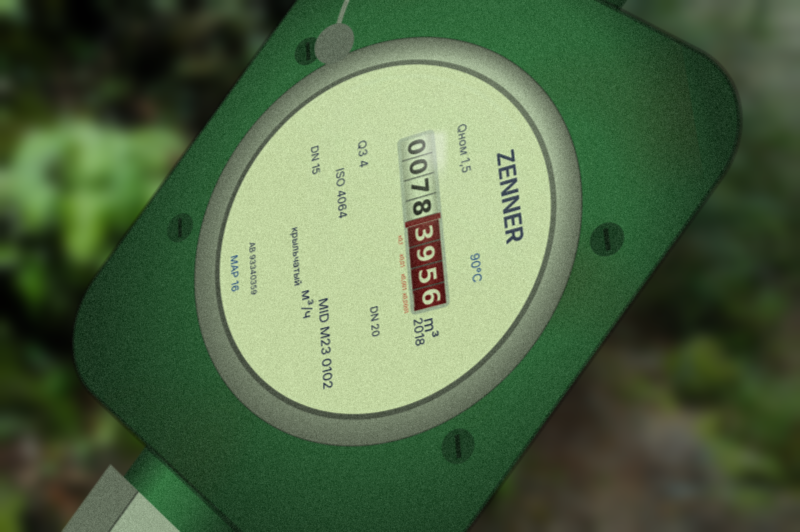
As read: **78.3956** m³
